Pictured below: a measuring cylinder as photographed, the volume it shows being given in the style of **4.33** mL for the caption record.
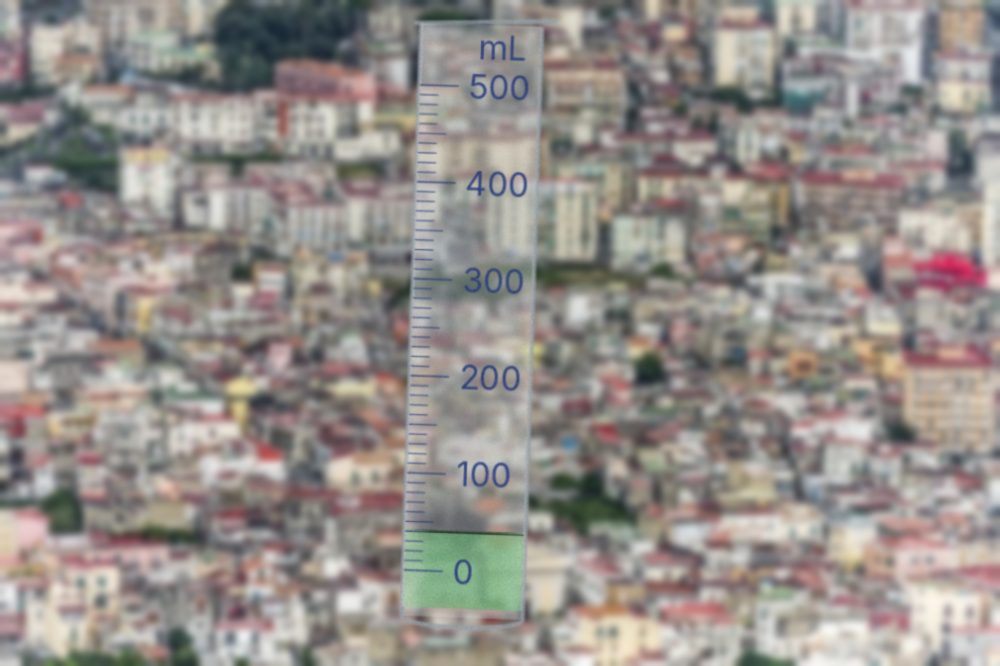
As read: **40** mL
